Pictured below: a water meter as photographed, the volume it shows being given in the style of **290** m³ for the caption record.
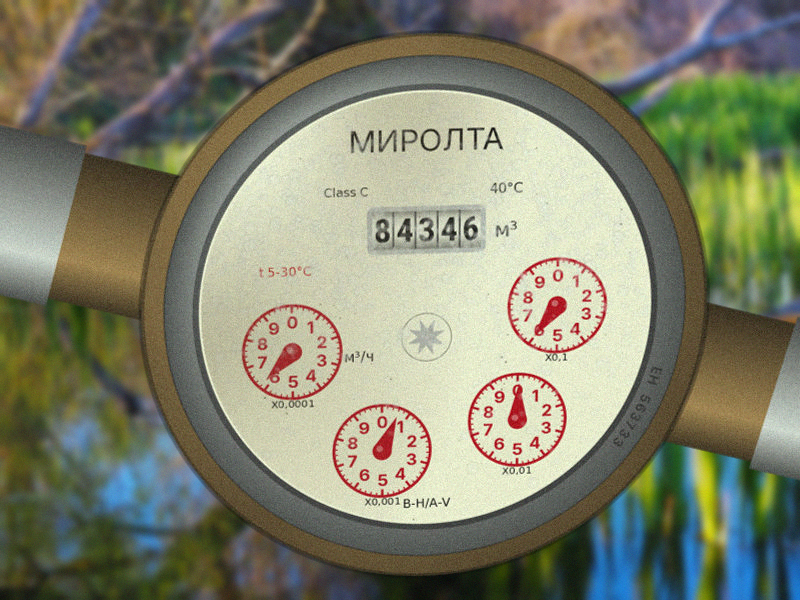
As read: **84346.6006** m³
